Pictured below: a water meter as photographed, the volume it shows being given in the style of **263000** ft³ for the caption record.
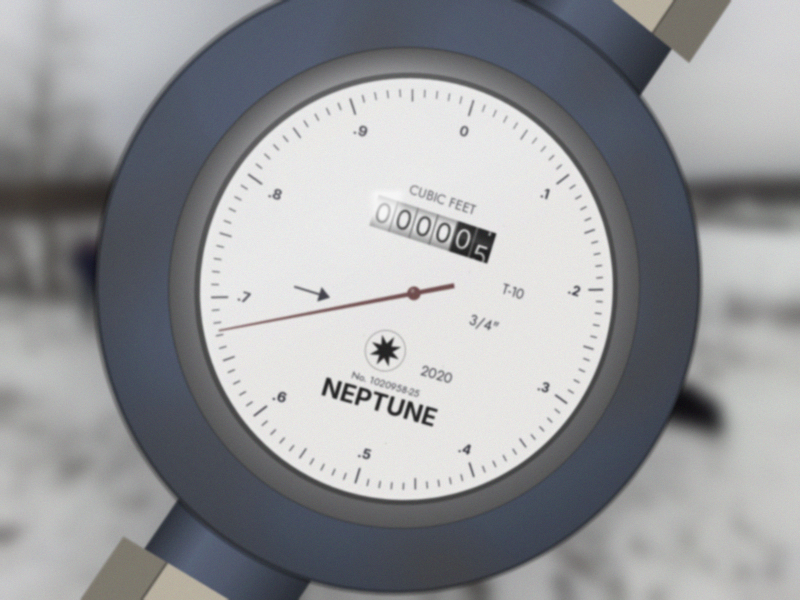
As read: **4.67** ft³
